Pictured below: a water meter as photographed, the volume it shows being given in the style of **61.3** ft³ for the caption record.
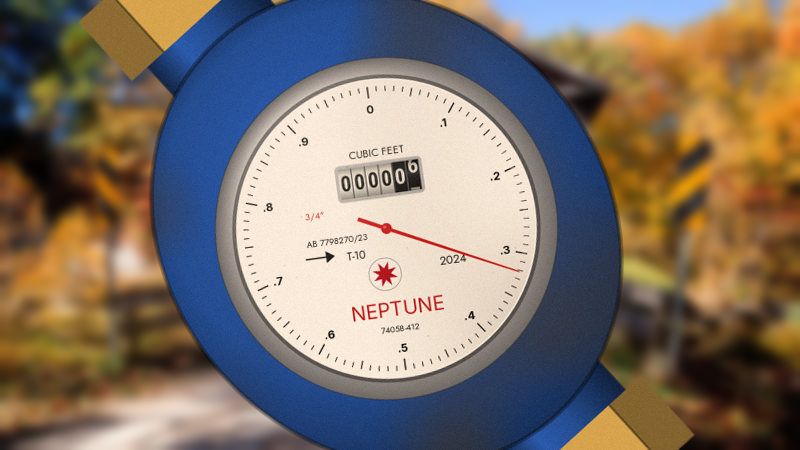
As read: **6.32** ft³
